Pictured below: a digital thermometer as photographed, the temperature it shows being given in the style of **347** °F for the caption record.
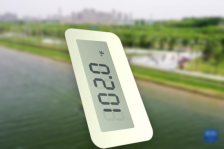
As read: **102.0** °F
